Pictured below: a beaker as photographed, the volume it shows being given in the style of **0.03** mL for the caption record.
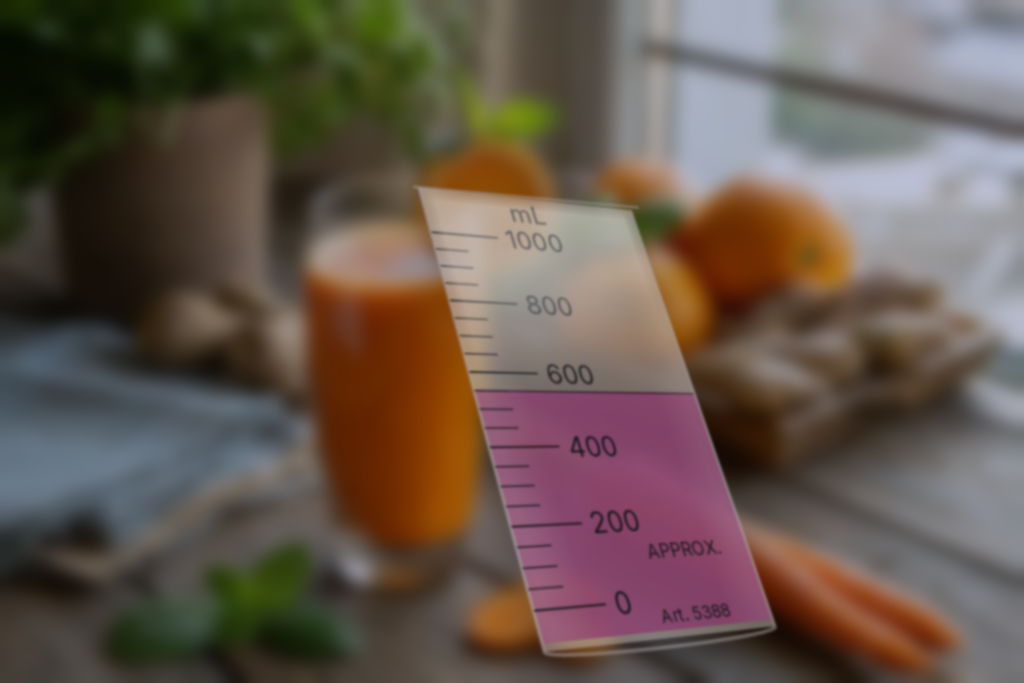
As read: **550** mL
